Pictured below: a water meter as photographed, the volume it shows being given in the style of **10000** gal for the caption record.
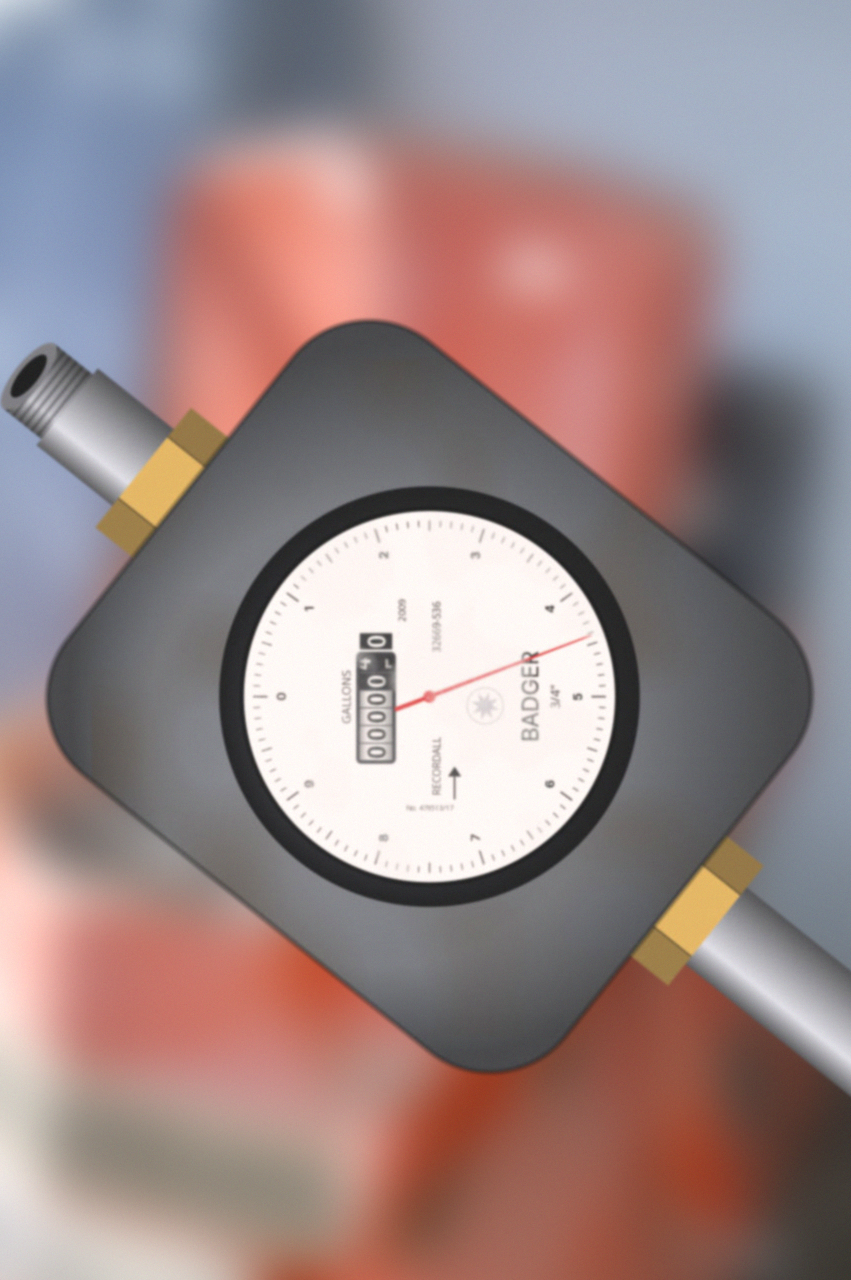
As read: **44.4** gal
